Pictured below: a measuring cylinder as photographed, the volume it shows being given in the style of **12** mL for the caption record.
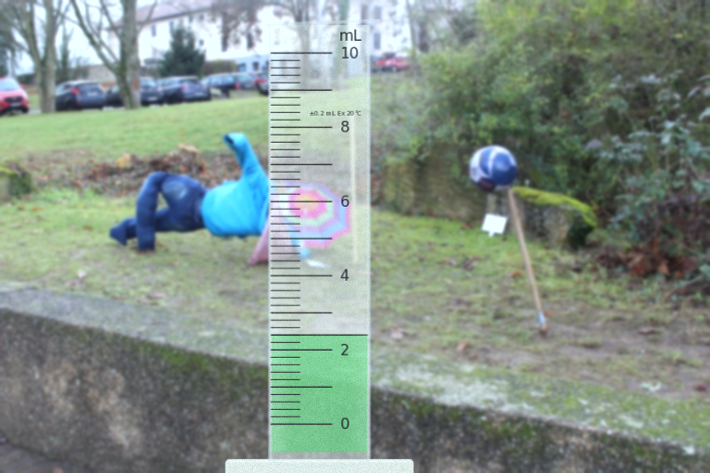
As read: **2.4** mL
